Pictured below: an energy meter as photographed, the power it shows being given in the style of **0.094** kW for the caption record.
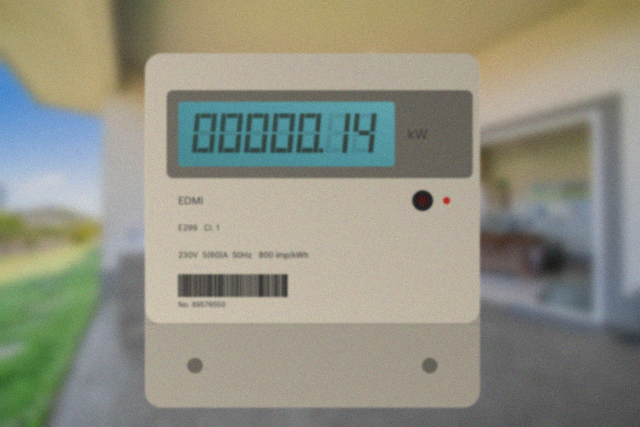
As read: **0.14** kW
